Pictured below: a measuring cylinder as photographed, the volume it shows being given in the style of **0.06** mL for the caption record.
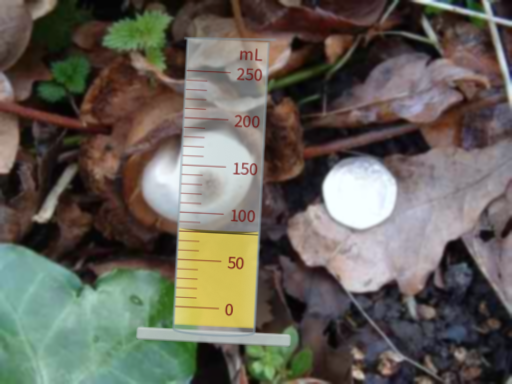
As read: **80** mL
